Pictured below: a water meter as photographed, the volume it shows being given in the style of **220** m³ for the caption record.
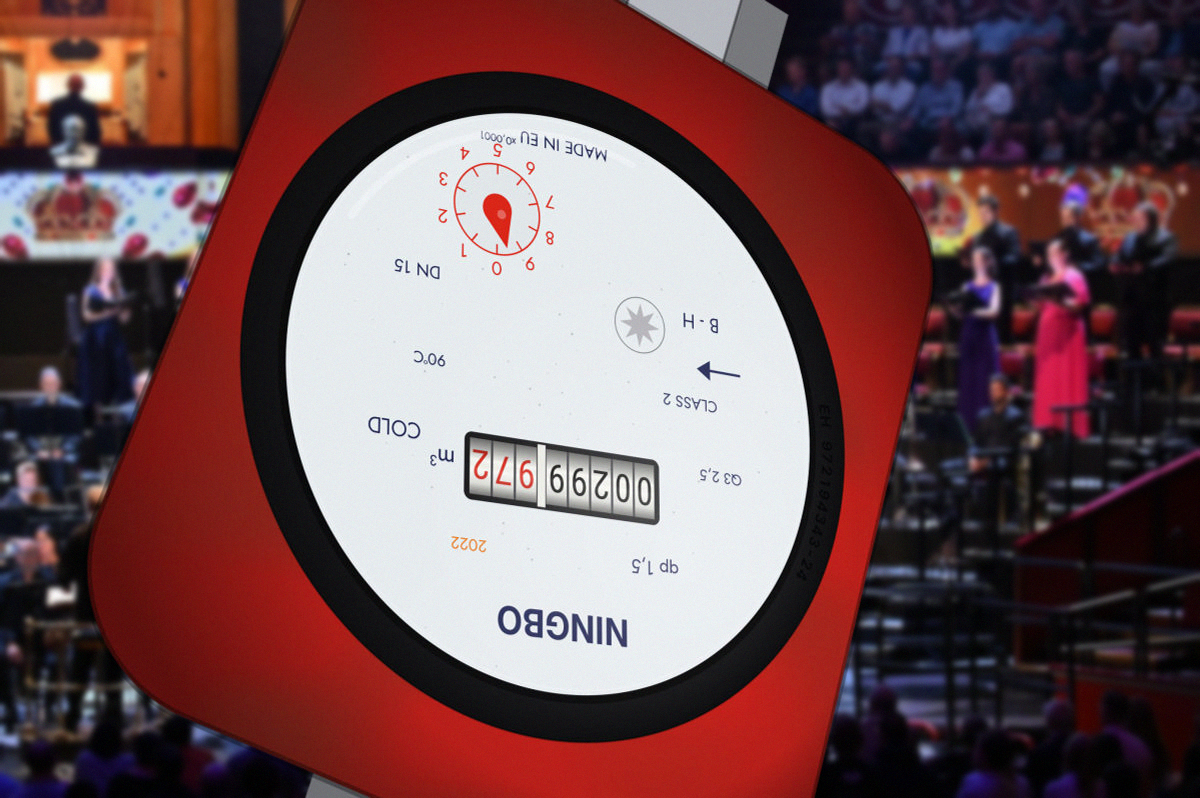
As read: **299.9719** m³
